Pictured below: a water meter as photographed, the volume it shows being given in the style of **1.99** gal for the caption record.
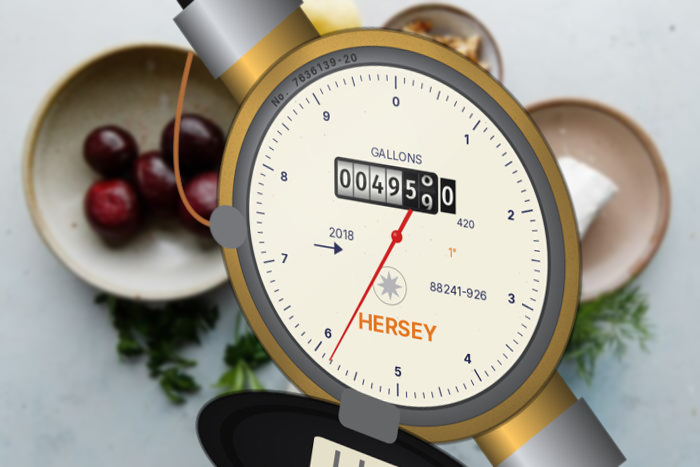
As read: **49585.8** gal
